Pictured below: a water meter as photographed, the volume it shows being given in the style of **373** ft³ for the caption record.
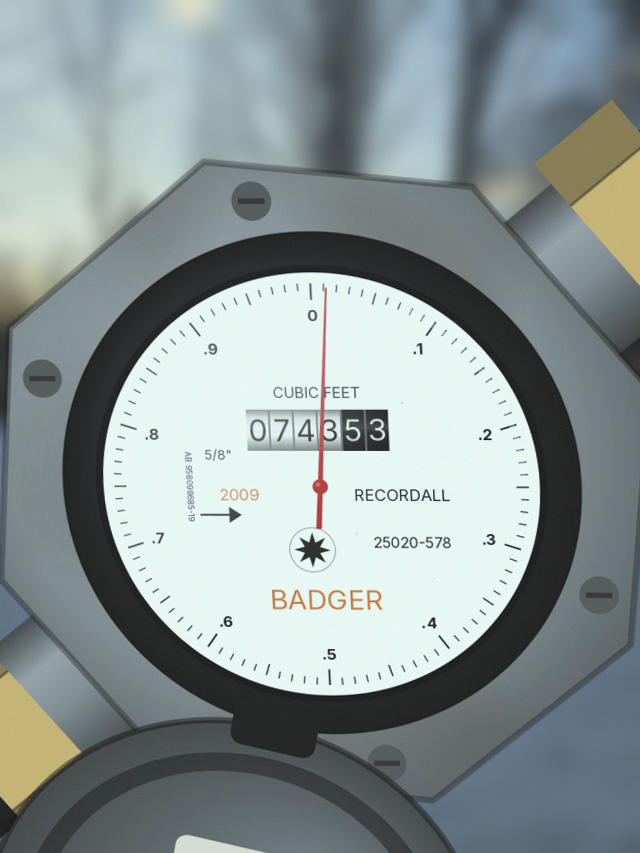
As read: **74353.01** ft³
